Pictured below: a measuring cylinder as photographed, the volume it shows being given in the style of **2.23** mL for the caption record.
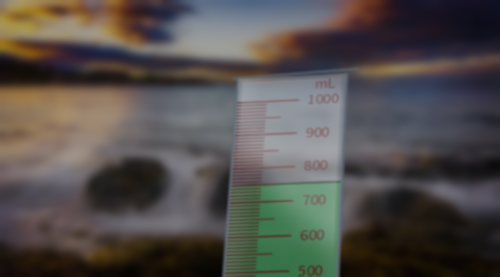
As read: **750** mL
